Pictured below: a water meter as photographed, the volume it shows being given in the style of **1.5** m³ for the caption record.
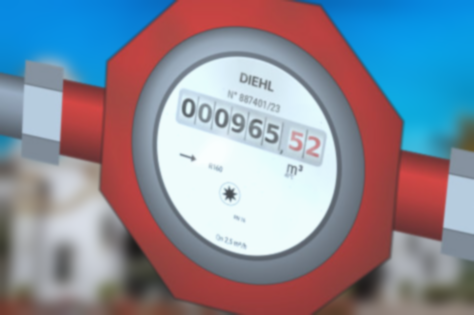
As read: **965.52** m³
